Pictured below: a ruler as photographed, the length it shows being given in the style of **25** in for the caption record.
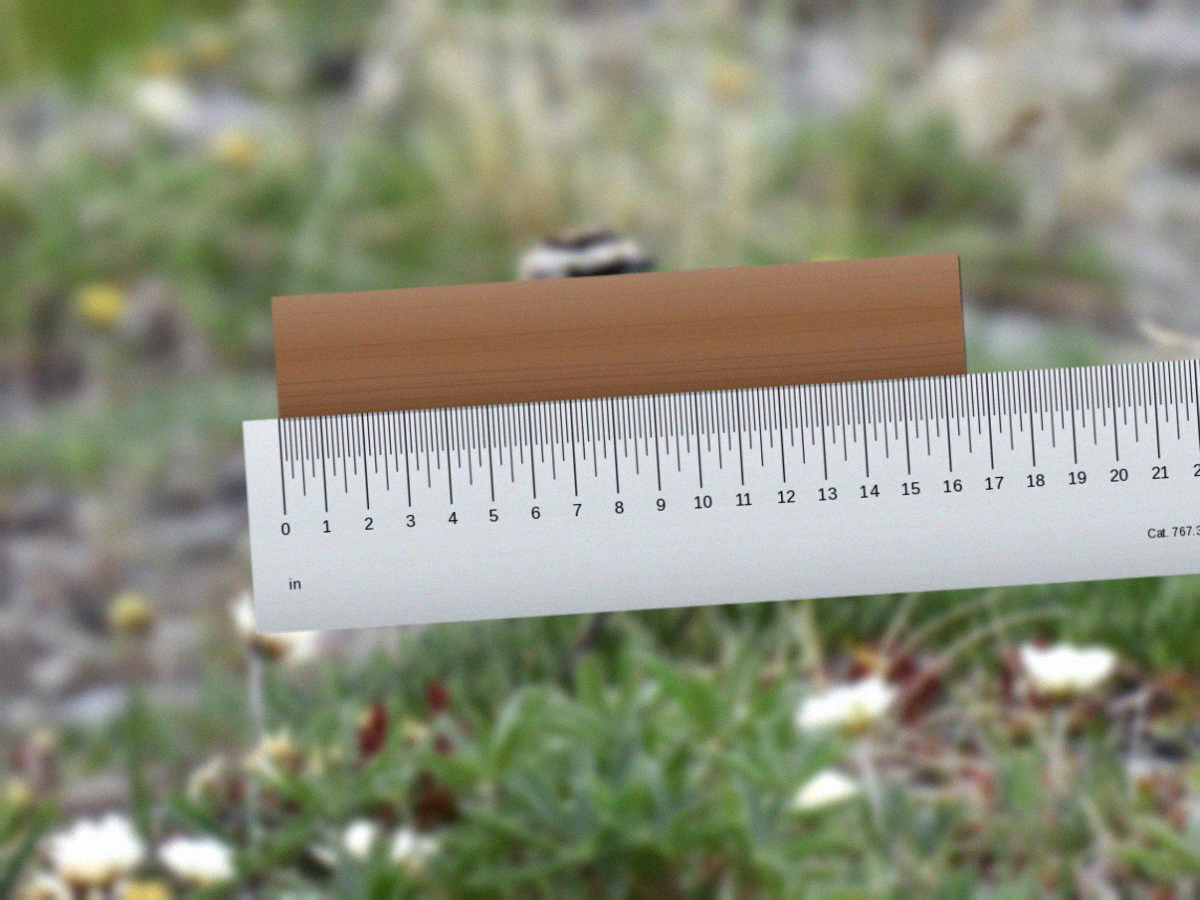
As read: **16.5** in
